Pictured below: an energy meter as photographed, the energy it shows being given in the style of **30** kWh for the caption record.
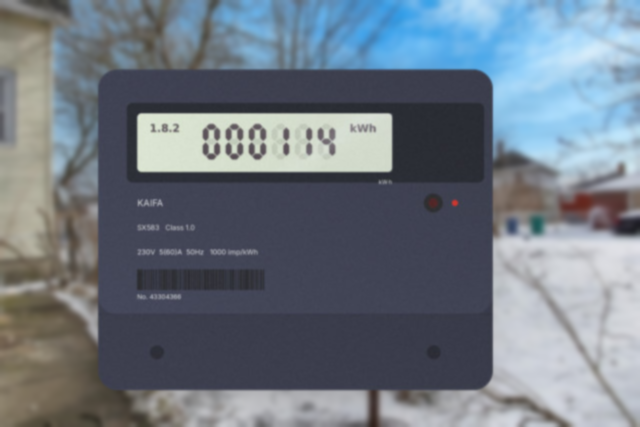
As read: **114** kWh
